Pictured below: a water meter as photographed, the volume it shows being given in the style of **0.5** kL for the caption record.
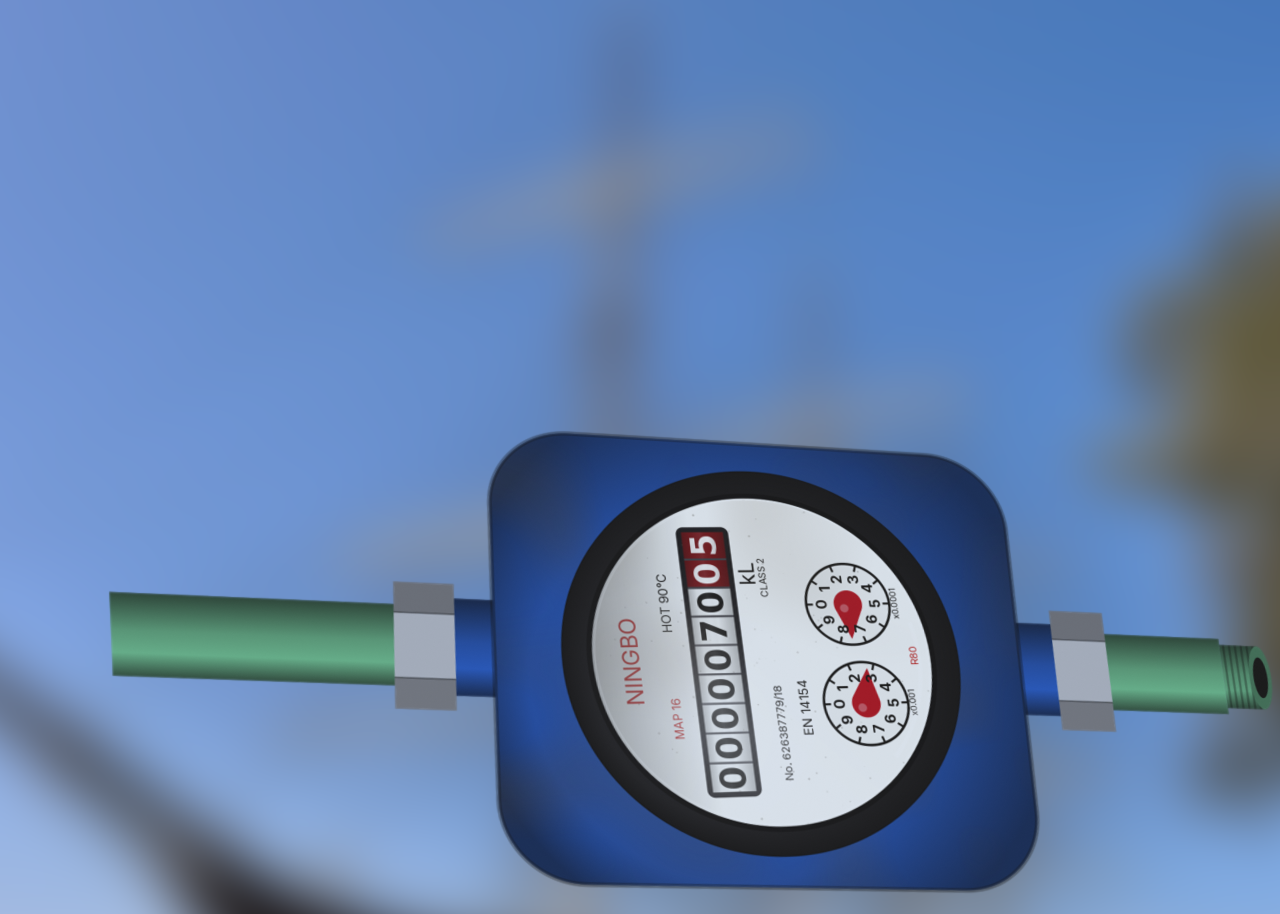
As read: **70.0527** kL
